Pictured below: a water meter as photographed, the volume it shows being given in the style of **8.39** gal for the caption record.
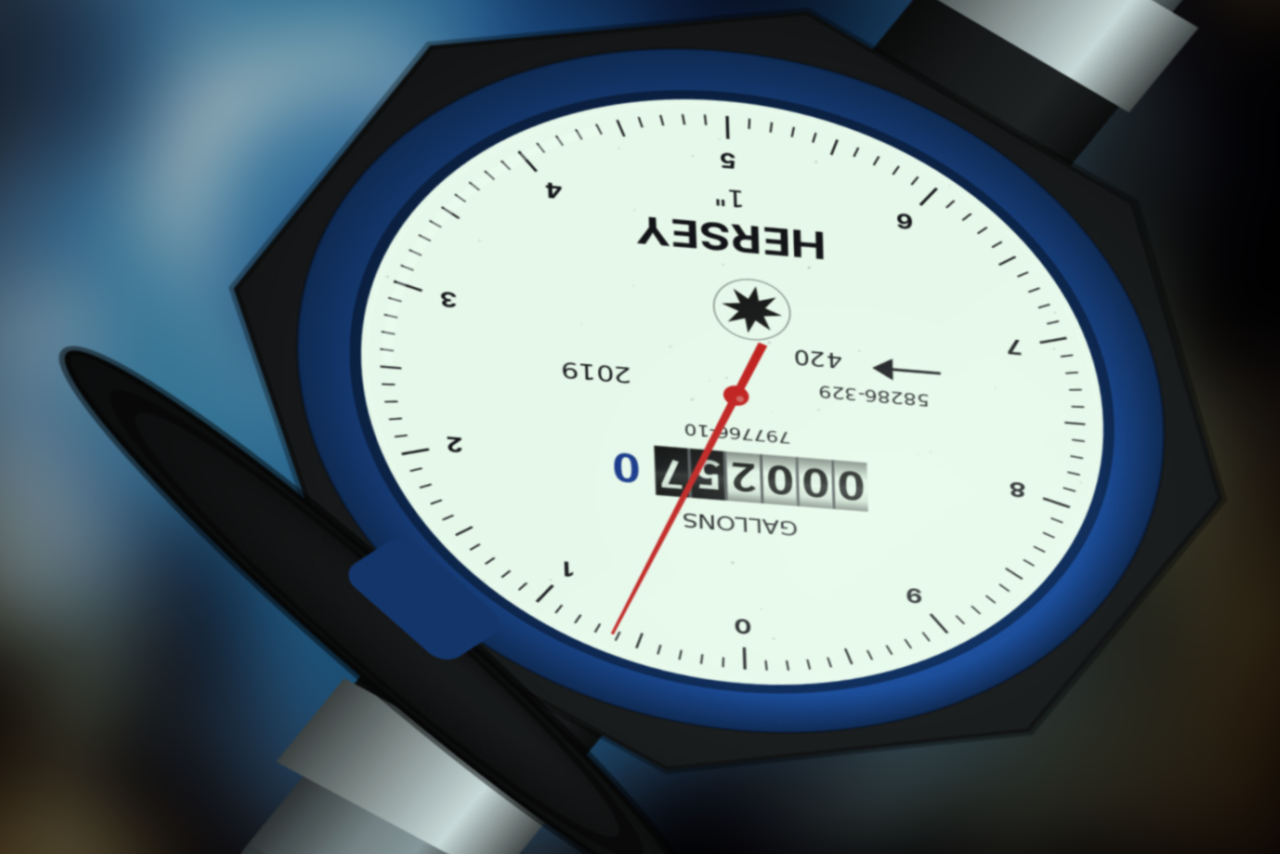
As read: **2570.6** gal
